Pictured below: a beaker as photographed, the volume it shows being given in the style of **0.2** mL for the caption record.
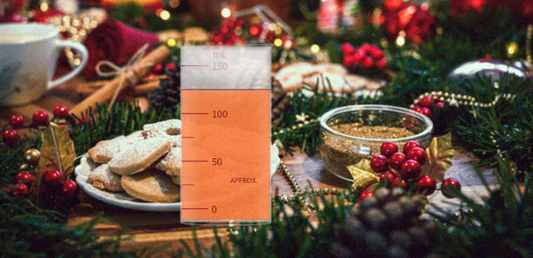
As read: **125** mL
